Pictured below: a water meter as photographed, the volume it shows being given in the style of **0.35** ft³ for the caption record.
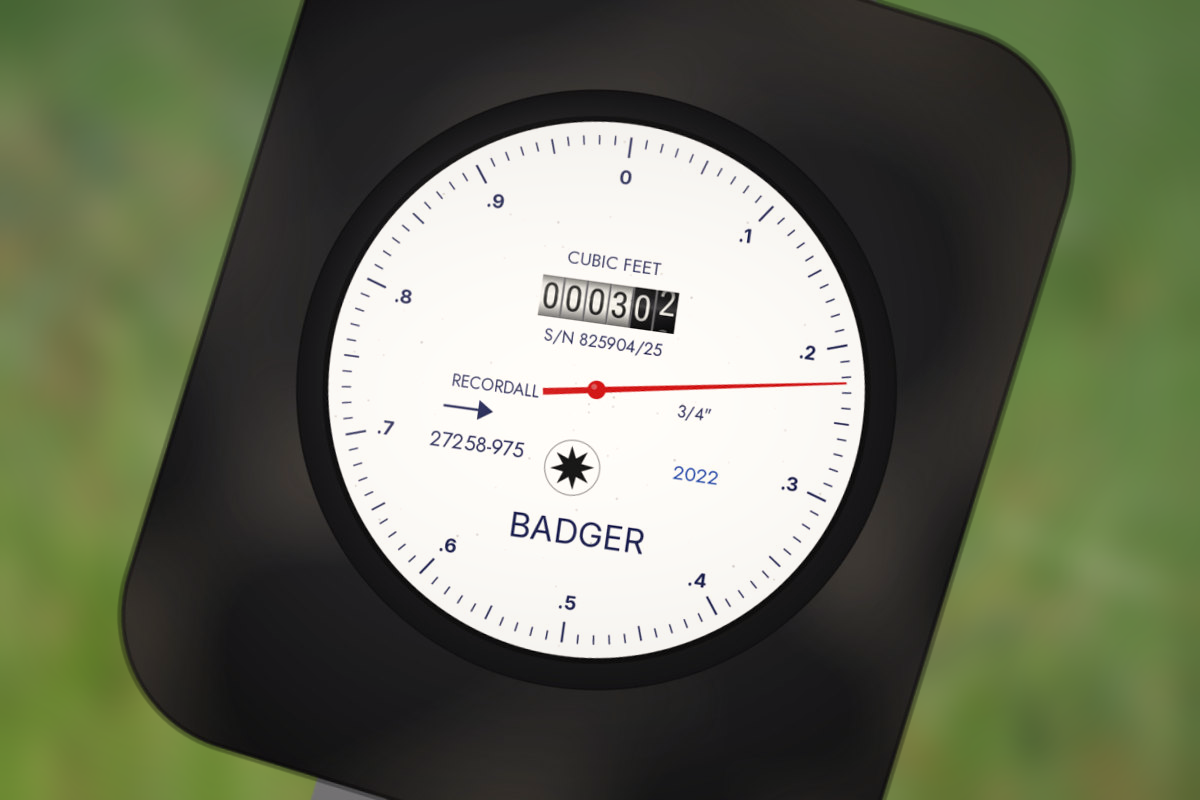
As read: **302.22** ft³
